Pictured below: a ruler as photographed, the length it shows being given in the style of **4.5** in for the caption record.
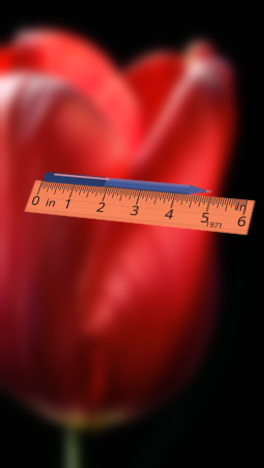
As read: **5** in
